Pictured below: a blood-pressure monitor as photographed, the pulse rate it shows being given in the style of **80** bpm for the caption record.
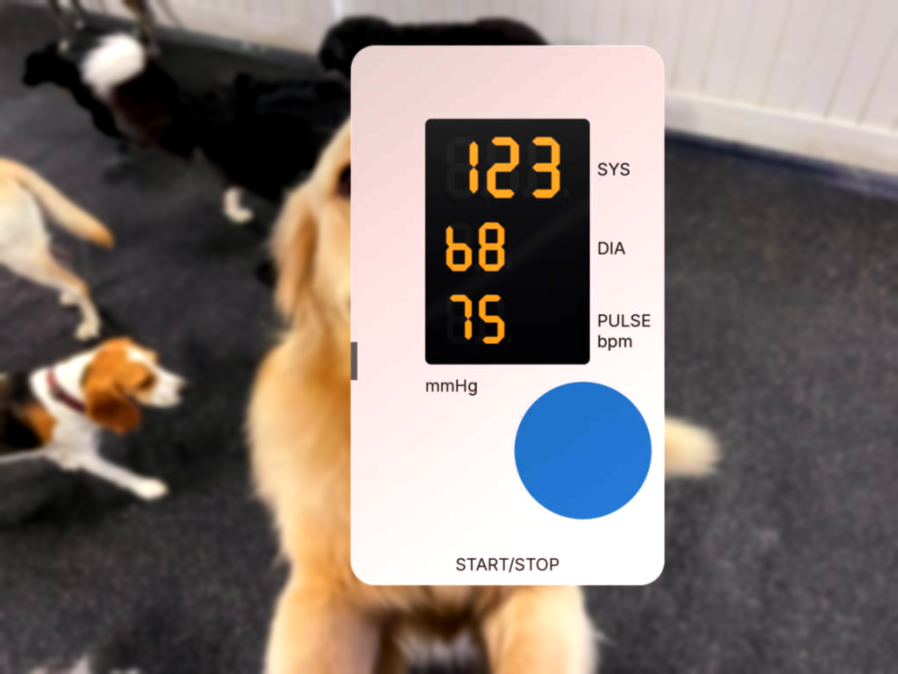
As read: **75** bpm
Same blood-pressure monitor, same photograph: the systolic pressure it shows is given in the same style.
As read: **123** mmHg
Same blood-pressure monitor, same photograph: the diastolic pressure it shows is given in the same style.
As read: **68** mmHg
